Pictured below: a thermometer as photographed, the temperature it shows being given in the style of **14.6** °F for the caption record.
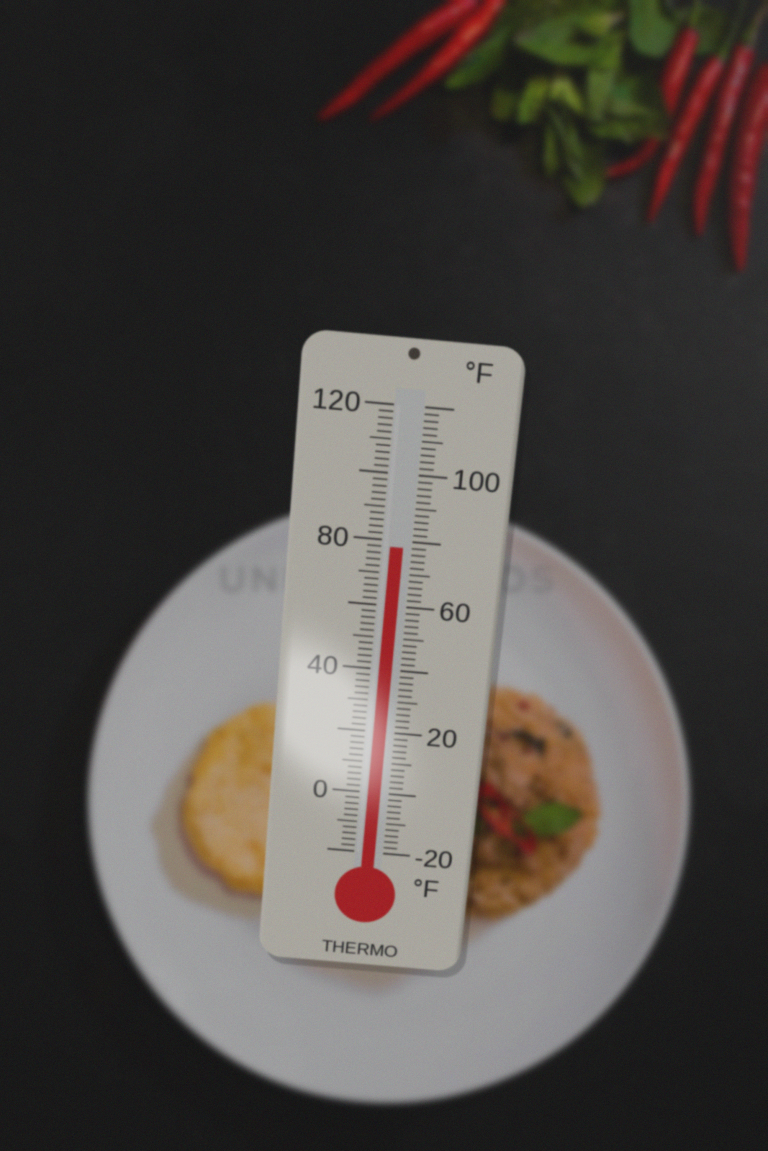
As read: **78** °F
